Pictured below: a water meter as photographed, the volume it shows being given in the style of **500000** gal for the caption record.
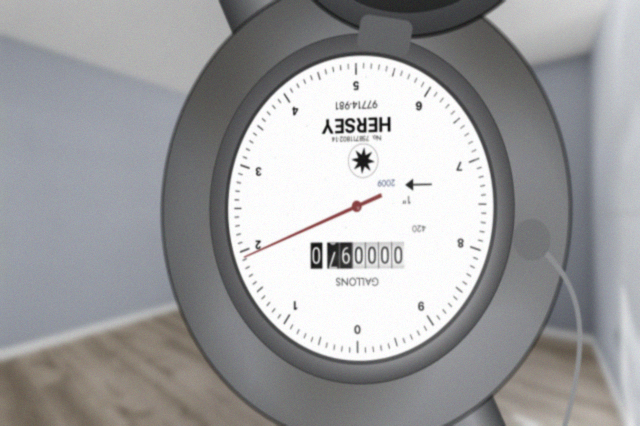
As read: **971.9** gal
